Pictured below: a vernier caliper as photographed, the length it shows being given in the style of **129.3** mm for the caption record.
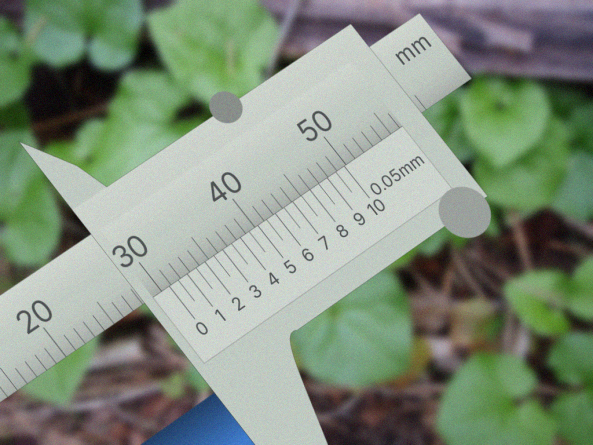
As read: **30.8** mm
